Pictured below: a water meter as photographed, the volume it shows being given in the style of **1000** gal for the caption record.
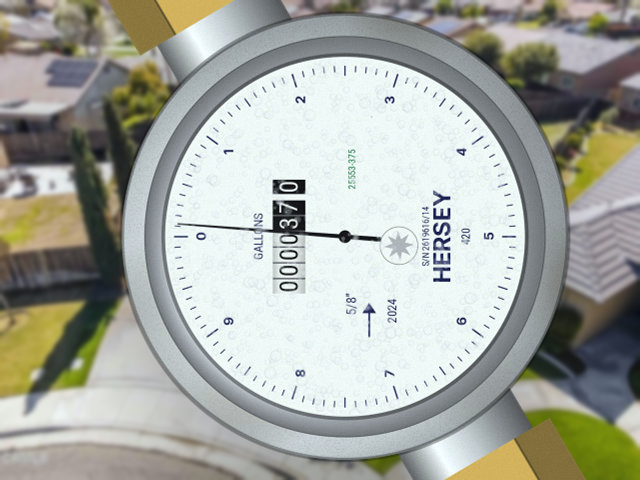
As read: **370.1** gal
